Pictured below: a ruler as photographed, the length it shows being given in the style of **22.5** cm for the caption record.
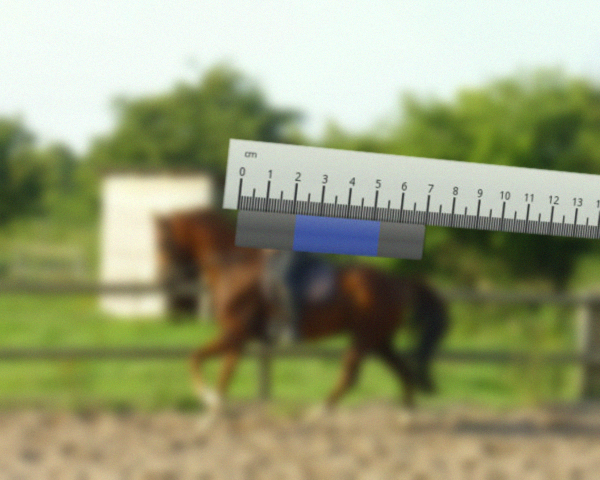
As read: **7** cm
